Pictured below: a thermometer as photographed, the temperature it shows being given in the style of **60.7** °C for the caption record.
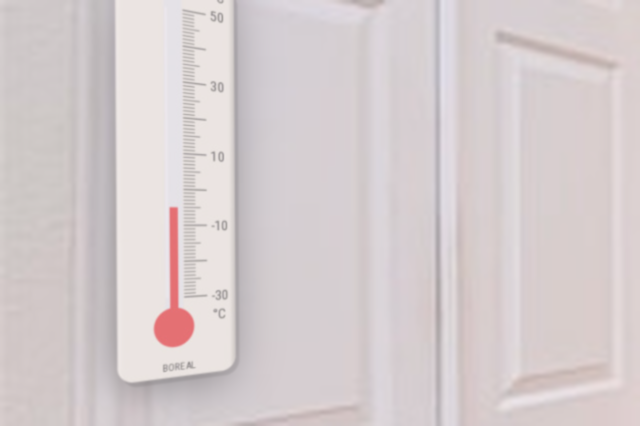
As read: **-5** °C
